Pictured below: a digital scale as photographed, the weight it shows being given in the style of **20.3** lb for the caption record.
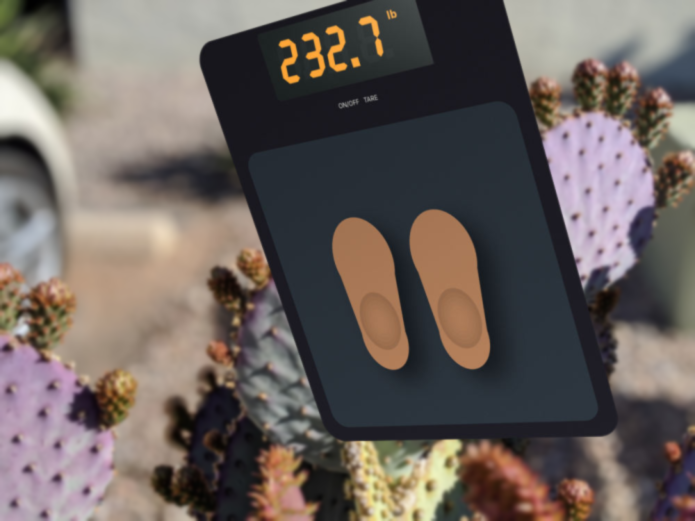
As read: **232.7** lb
